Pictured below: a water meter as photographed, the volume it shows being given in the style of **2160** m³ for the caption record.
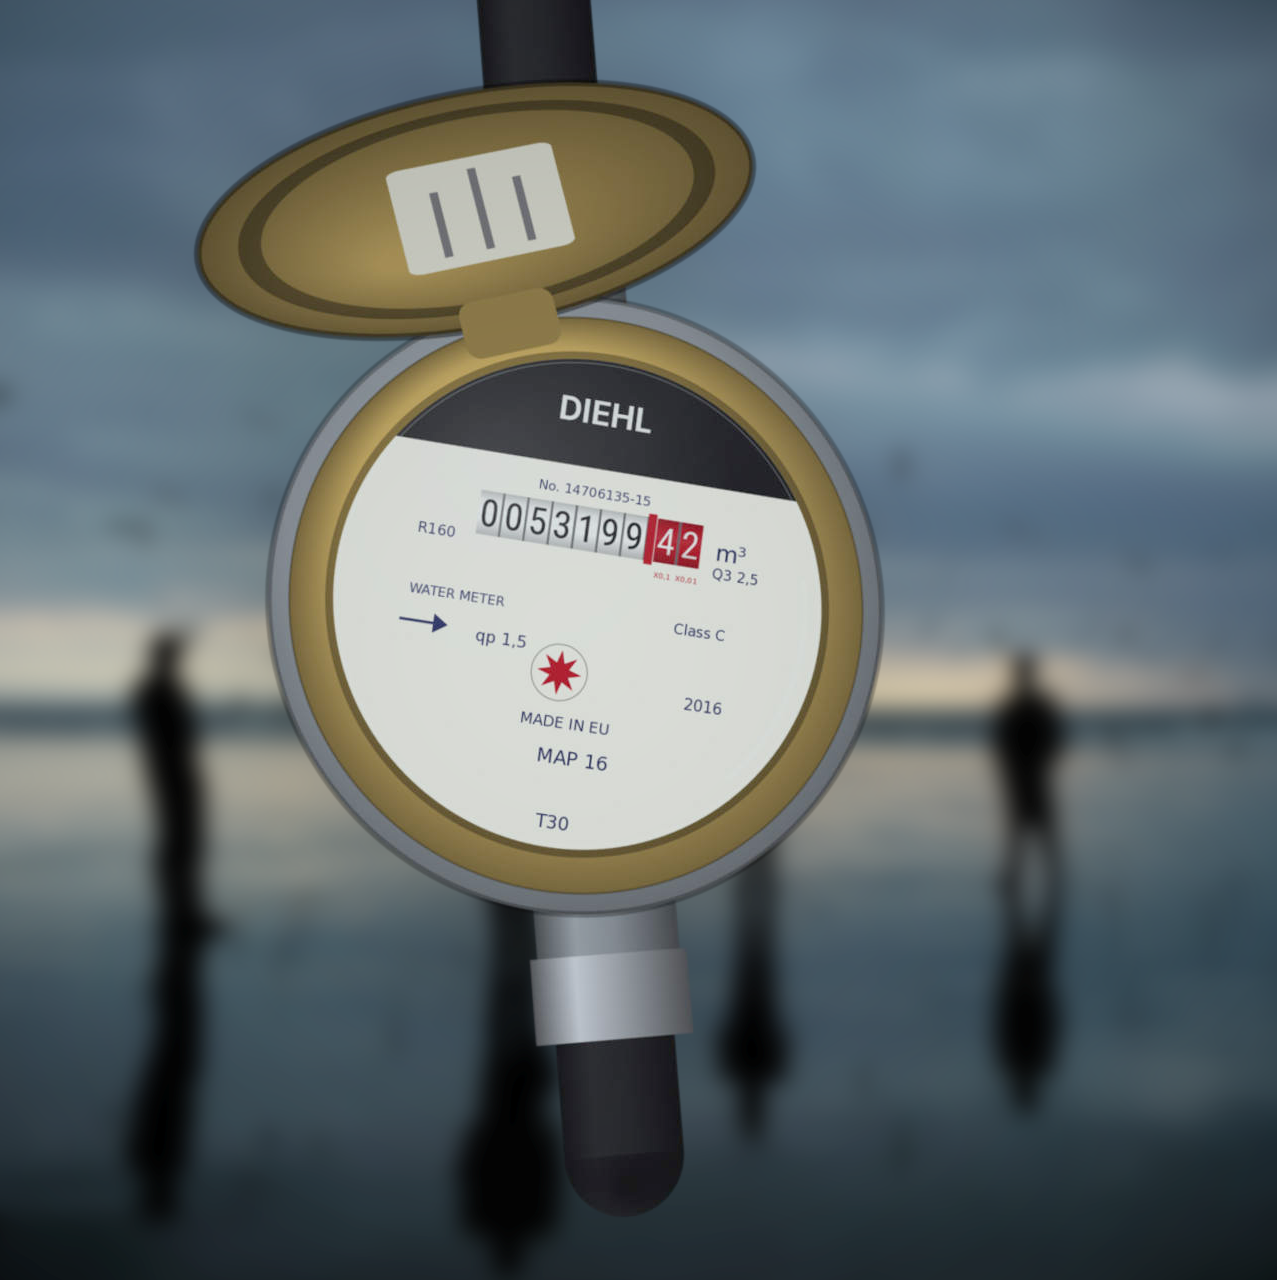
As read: **53199.42** m³
